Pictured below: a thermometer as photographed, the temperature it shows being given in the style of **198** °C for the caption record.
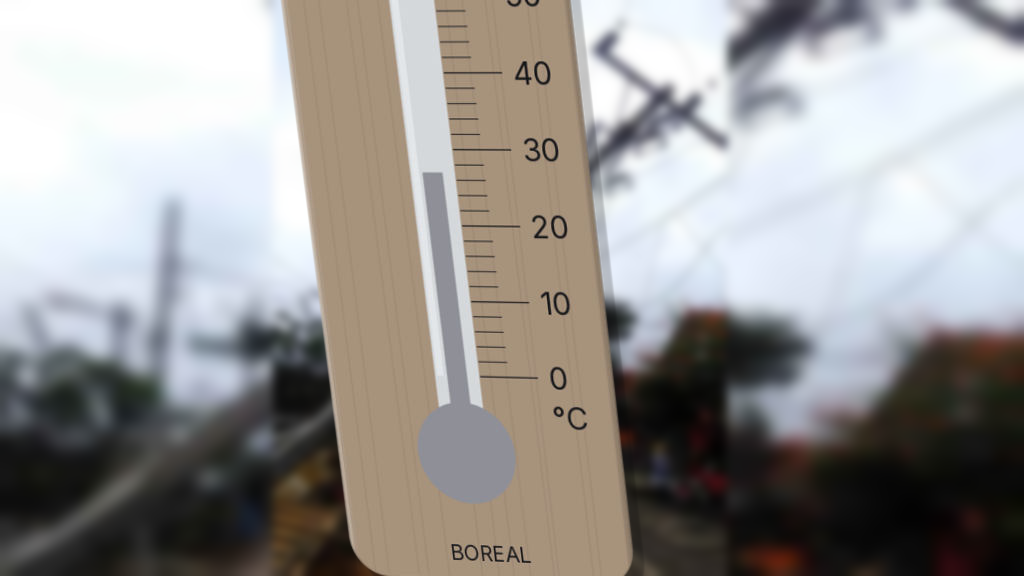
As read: **27** °C
